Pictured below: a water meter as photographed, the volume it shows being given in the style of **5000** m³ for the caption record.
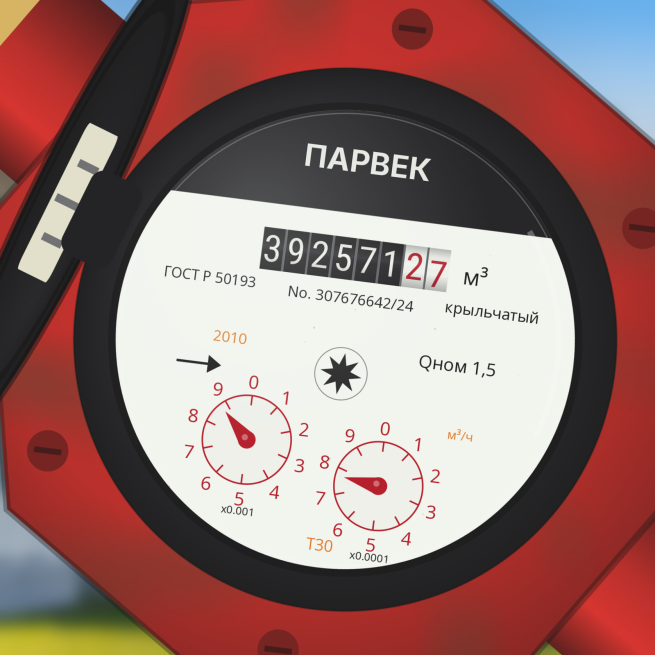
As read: **392571.2687** m³
